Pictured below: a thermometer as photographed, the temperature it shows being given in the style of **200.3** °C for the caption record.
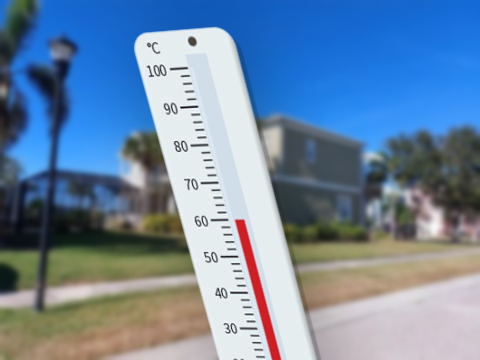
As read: **60** °C
